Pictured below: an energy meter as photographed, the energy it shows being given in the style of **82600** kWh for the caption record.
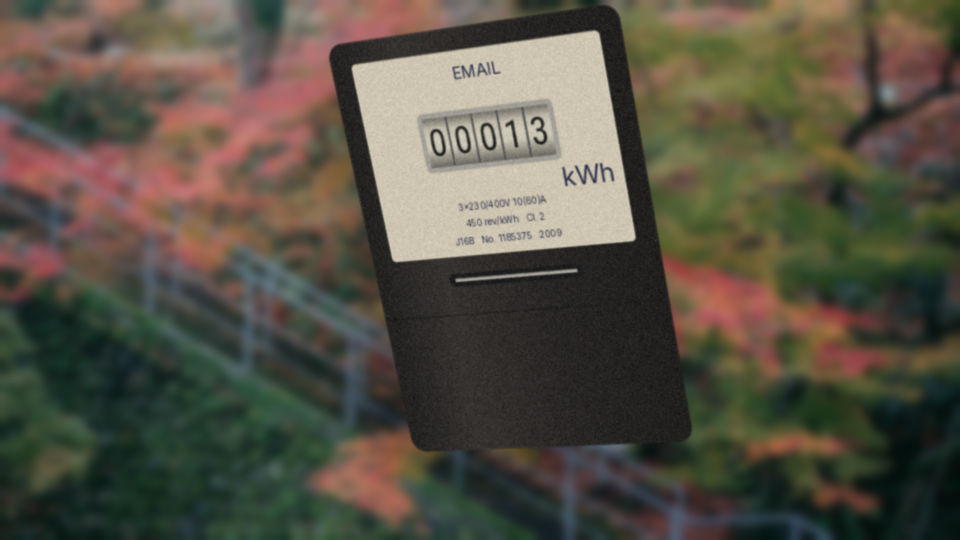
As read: **13** kWh
